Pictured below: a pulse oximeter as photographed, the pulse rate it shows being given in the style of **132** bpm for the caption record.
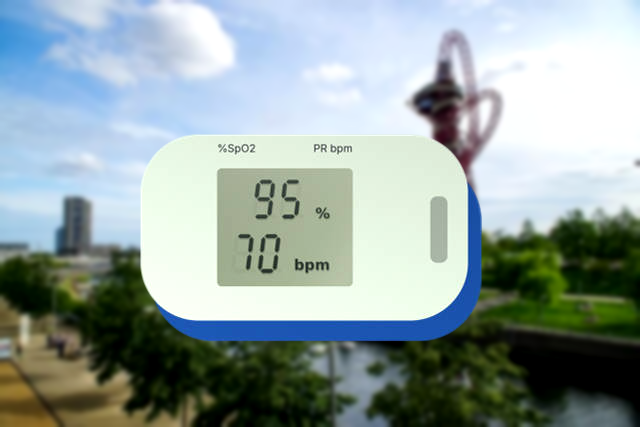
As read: **70** bpm
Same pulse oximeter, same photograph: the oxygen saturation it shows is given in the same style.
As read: **95** %
